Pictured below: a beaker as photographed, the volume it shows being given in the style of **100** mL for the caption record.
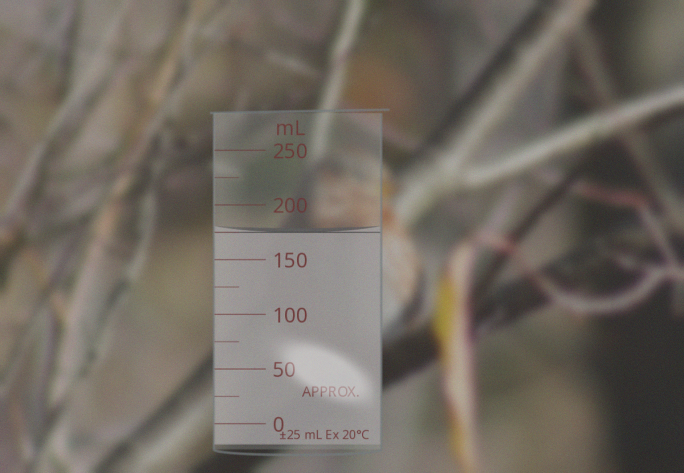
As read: **175** mL
